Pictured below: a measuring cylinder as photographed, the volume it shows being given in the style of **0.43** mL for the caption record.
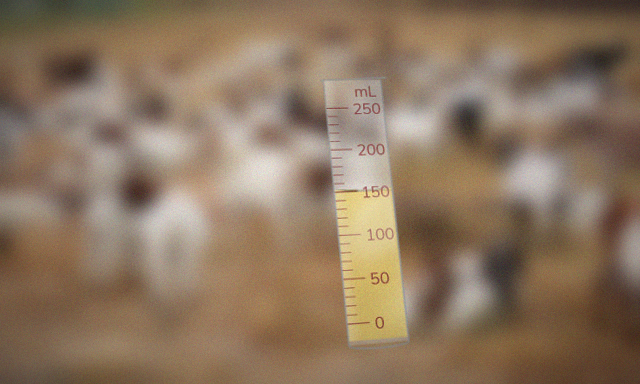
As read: **150** mL
